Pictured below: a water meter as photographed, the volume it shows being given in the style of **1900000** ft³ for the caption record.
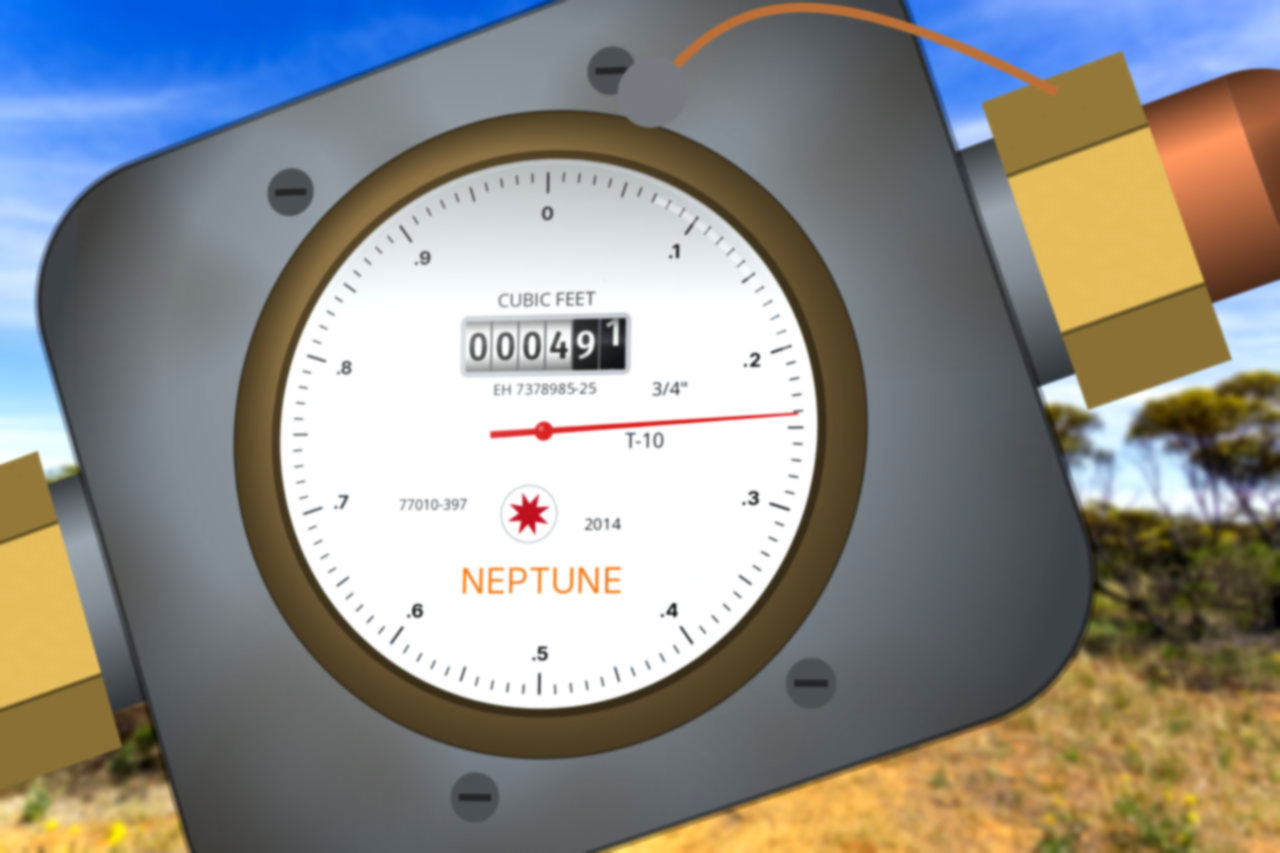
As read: **491.24** ft³
